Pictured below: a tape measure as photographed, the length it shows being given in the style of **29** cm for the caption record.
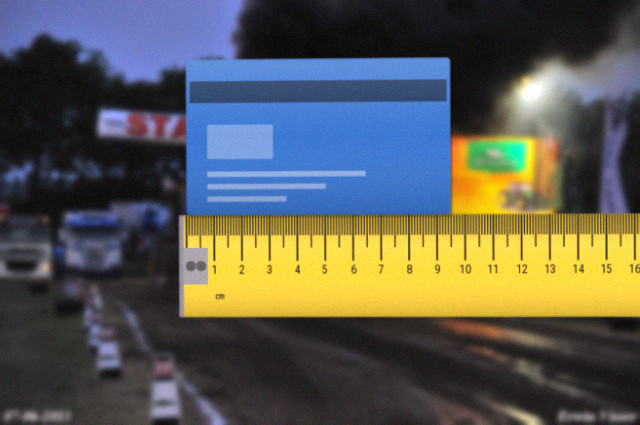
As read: **9.5** cm
